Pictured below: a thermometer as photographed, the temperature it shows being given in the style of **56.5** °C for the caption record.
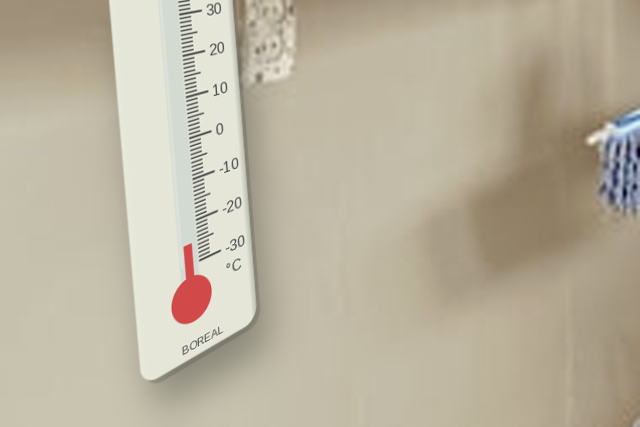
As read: **-25** °C
